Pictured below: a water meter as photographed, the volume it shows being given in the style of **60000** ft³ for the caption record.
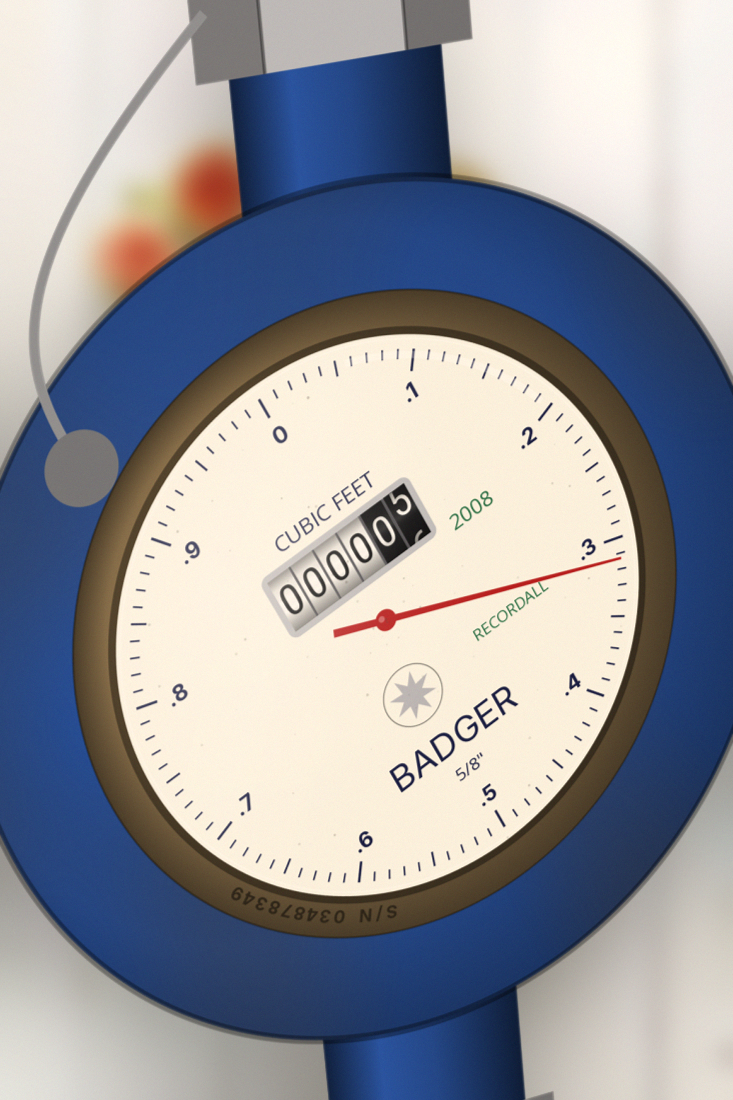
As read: **5.31** ft³
